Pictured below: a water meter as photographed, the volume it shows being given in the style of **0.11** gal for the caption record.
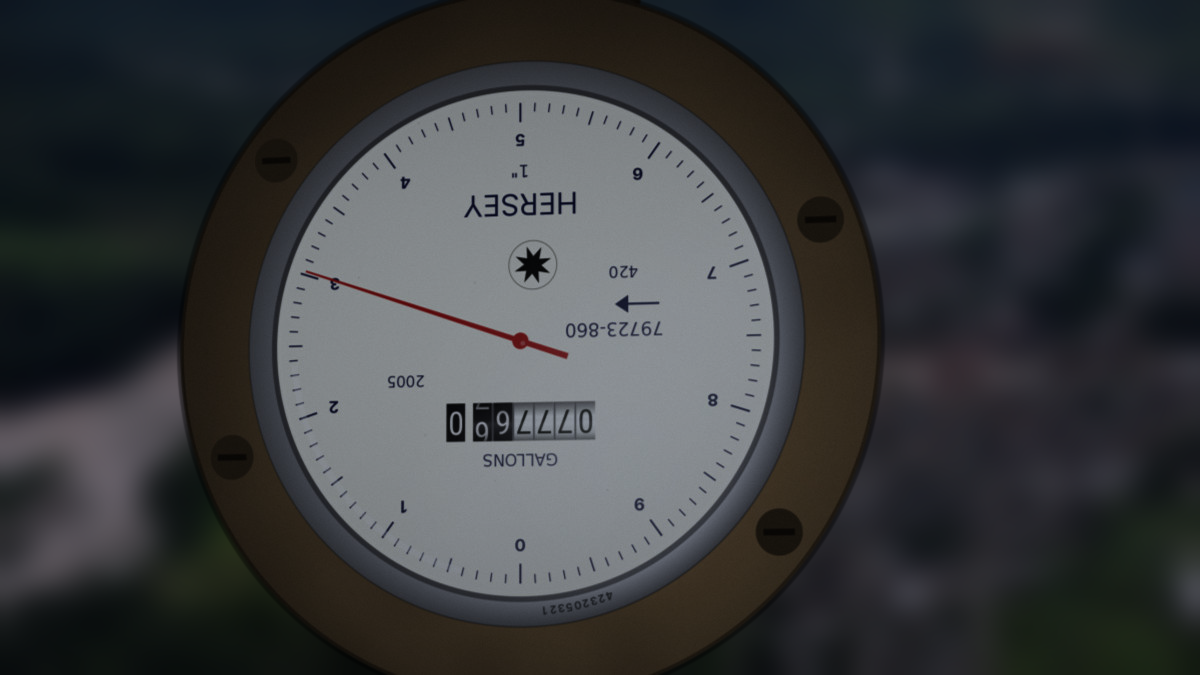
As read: **777663.0** gal
